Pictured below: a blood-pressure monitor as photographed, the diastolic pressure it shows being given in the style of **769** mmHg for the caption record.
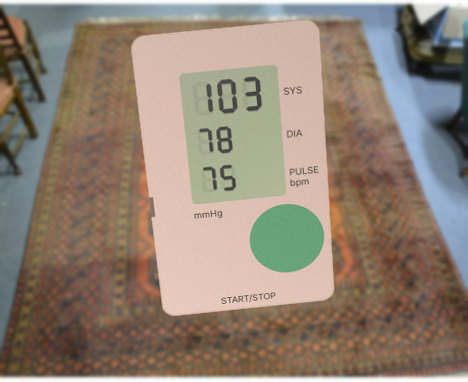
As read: **78** mmHg
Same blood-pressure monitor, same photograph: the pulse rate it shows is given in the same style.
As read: **75** bpm
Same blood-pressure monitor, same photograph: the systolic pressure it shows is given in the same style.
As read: **103** mmHg
